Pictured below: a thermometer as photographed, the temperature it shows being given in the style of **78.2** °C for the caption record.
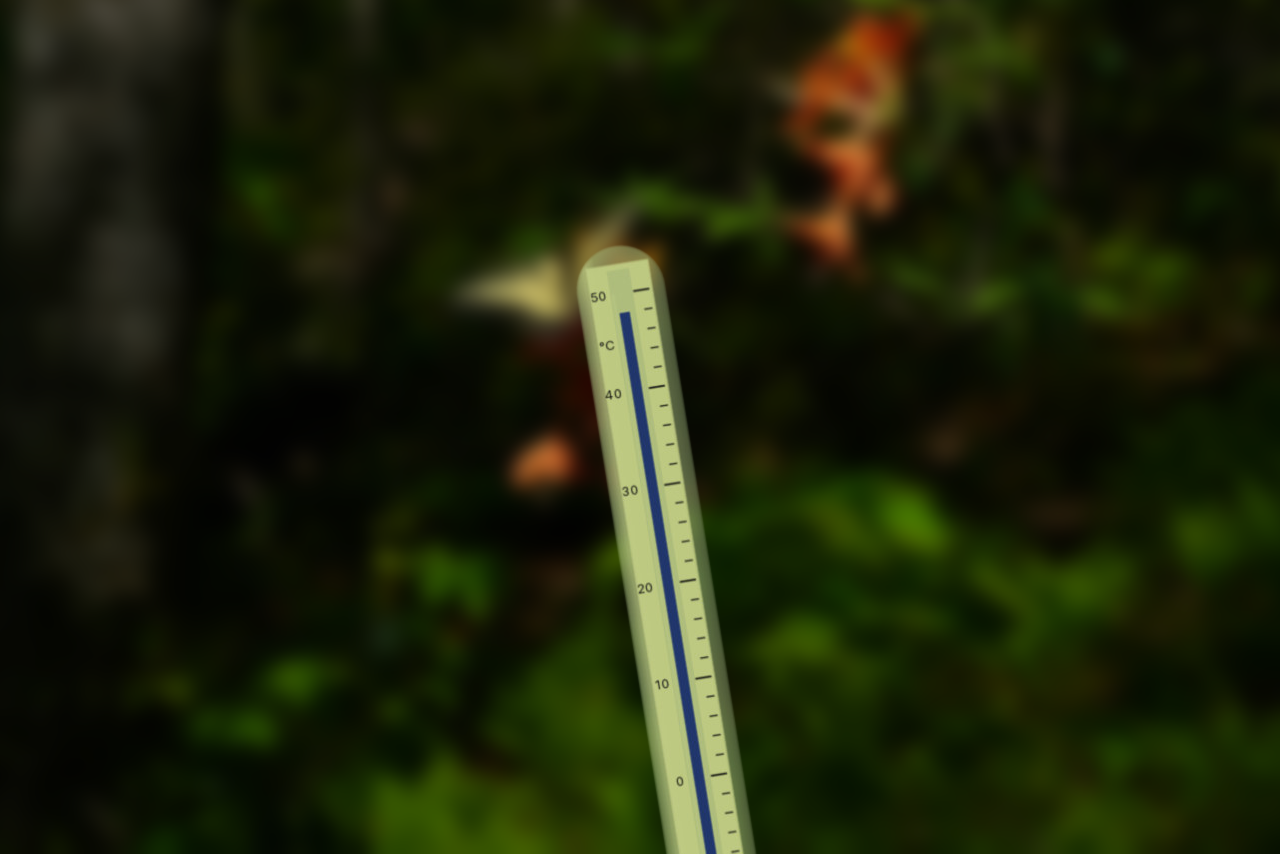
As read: **48** °C
